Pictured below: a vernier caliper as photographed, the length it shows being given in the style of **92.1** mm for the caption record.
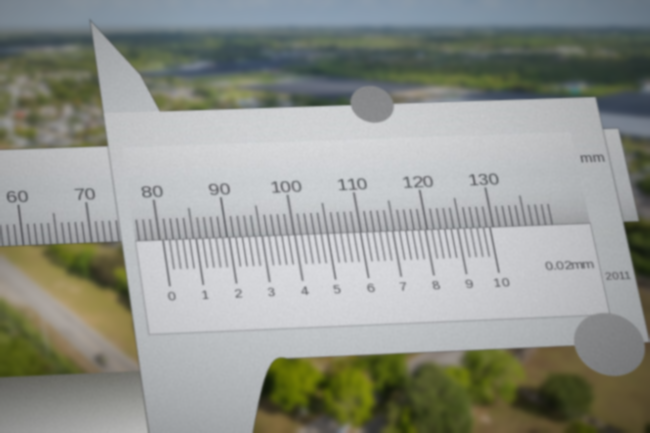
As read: **80.5** mm
